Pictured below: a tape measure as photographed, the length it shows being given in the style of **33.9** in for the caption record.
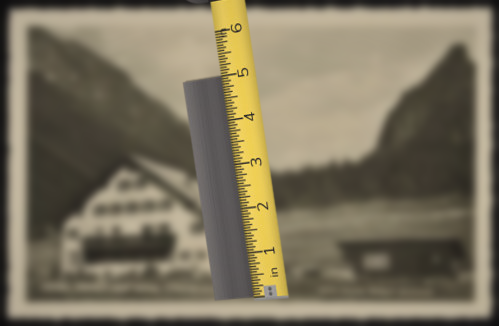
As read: **5** in
